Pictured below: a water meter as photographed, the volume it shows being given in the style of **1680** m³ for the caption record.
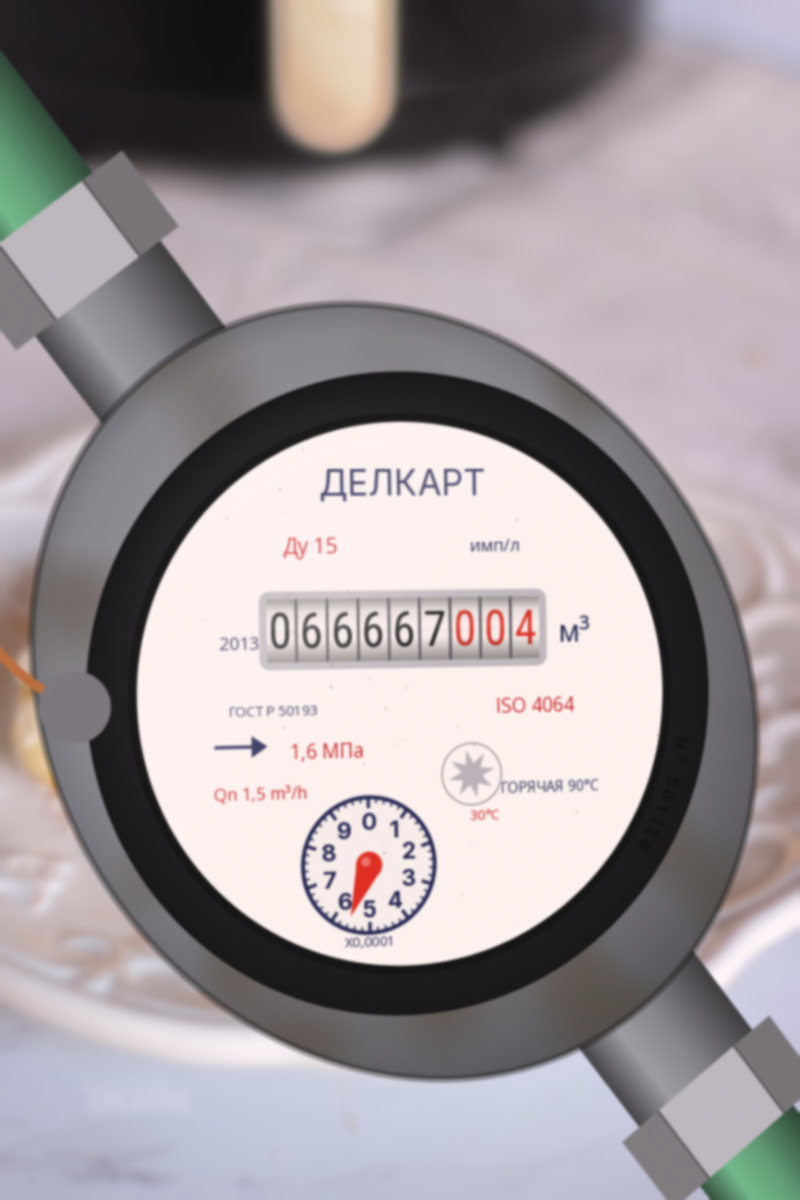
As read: **66667.0045** m³
